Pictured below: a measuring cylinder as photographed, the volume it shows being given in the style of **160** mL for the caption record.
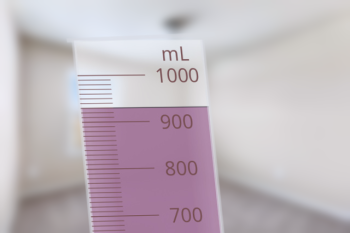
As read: **930** mL
